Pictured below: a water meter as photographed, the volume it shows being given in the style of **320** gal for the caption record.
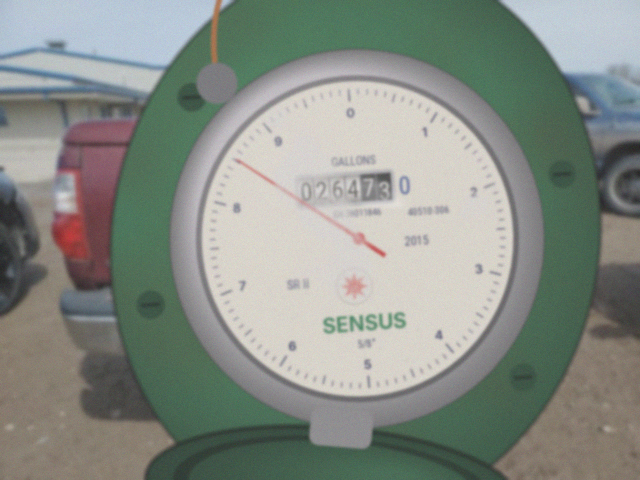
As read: **264728.5** gal
